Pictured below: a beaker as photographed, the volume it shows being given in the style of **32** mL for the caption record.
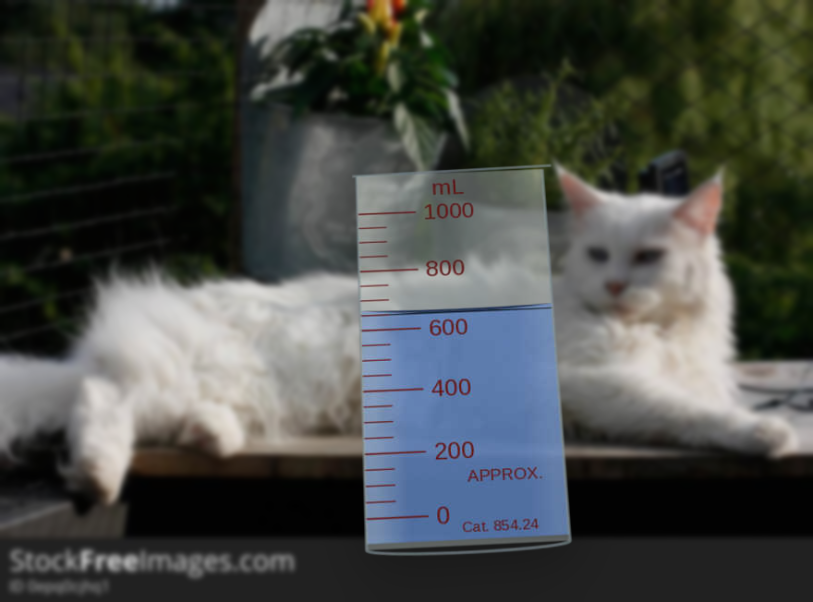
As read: **650** mL
